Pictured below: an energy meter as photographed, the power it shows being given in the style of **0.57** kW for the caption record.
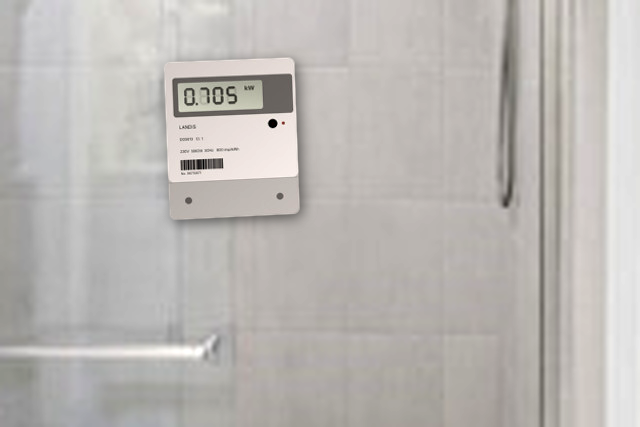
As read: **0.705** kW
